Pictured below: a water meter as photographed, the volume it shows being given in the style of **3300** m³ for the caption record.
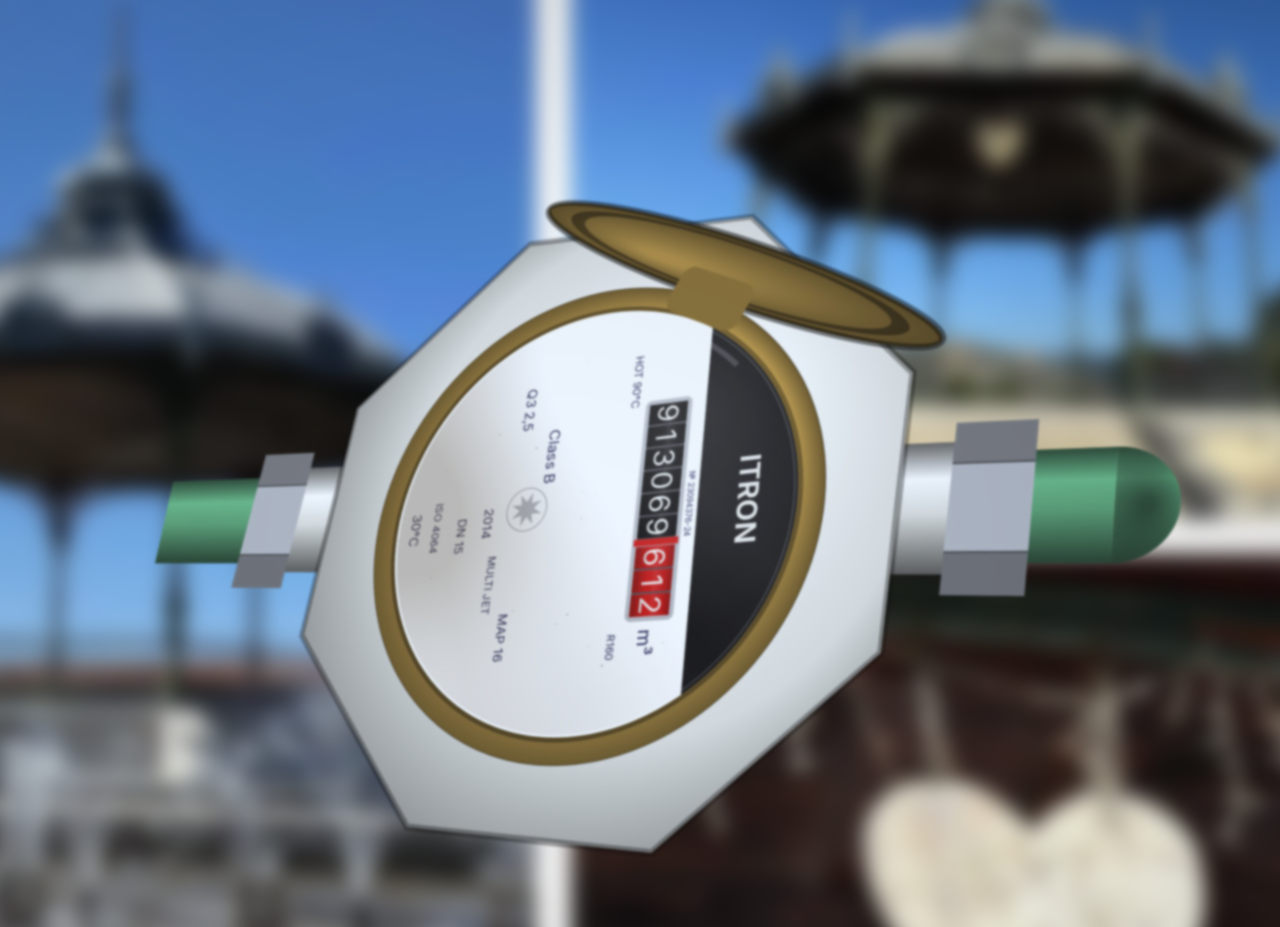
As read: **913069.612** m³
